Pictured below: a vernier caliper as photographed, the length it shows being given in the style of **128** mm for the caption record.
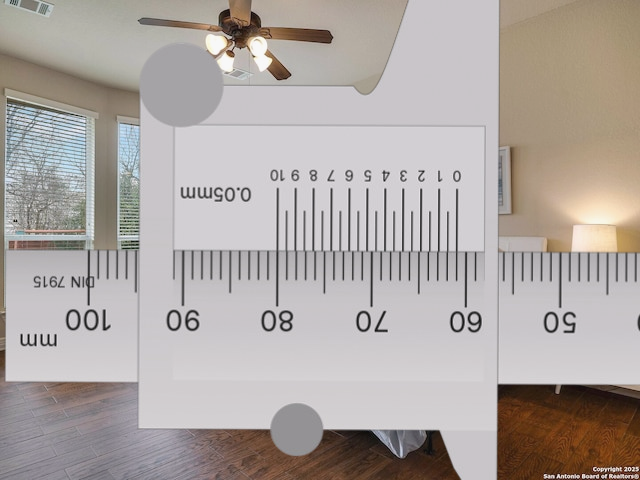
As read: **61.0** mm
